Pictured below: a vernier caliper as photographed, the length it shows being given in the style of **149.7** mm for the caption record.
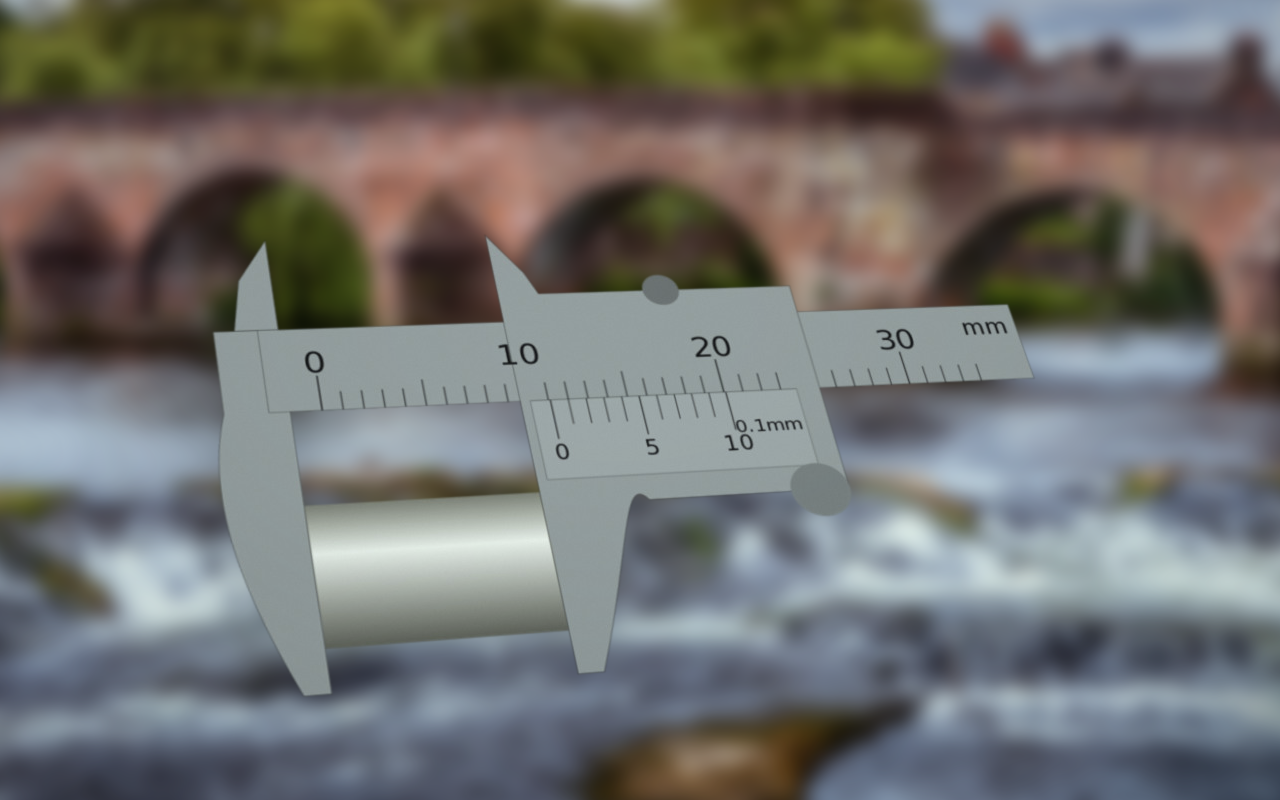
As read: **11.1** mm
